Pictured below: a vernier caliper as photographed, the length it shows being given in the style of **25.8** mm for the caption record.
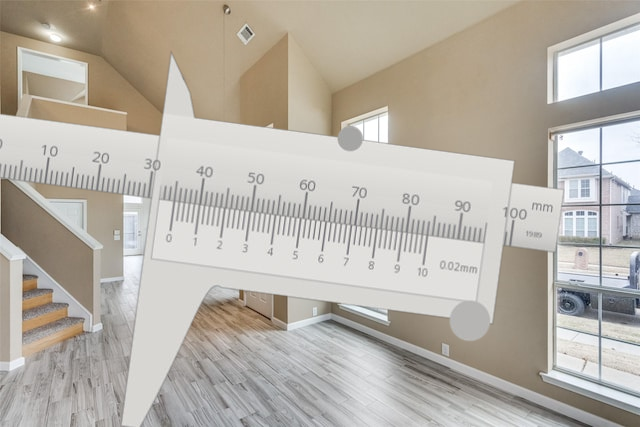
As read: **35.0** mm
